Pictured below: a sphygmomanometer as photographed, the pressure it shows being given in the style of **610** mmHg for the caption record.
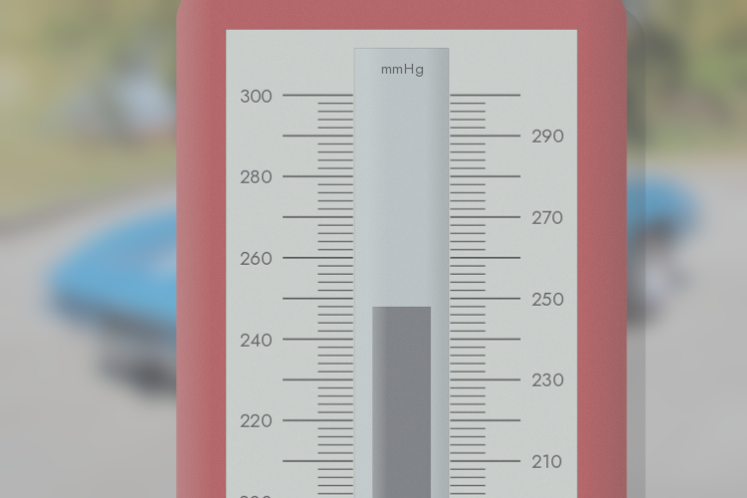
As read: **248** mmHg
